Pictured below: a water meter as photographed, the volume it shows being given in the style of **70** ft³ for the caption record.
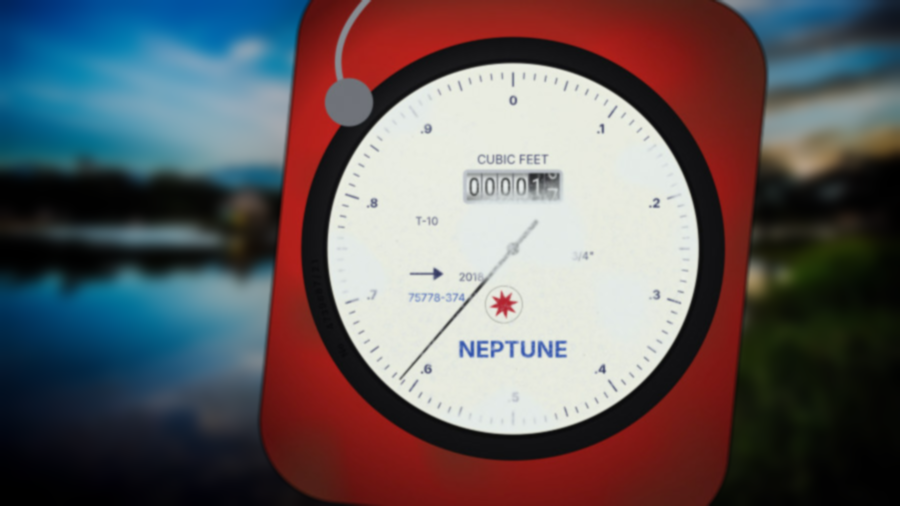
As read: **16.61** ft³
